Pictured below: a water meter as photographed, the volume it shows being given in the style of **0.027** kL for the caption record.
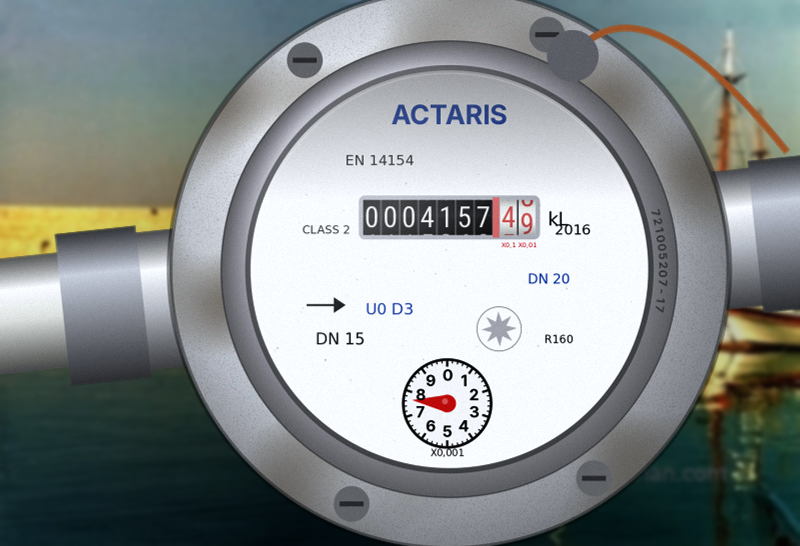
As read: **4157.487** kL
